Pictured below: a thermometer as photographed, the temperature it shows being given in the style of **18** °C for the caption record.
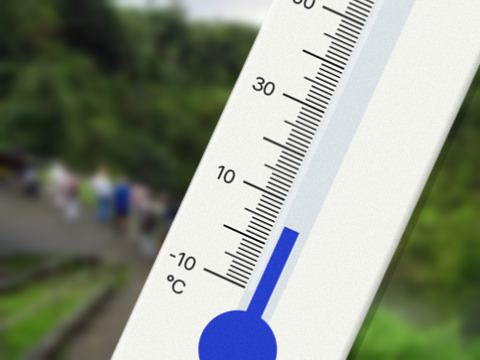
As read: **5** °C
